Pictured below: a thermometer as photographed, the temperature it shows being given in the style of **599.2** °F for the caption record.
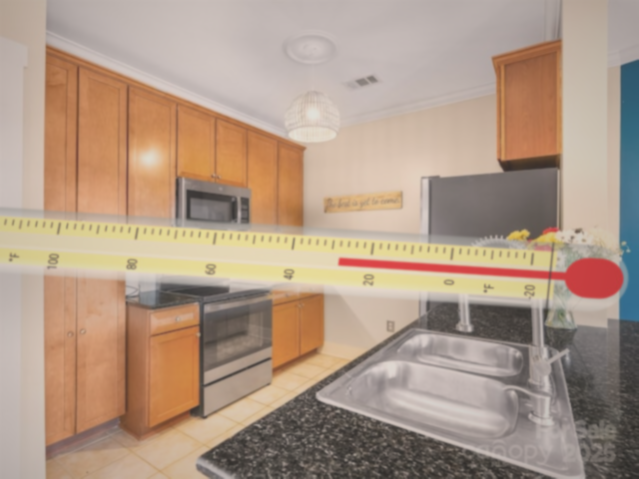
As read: **28** °F
